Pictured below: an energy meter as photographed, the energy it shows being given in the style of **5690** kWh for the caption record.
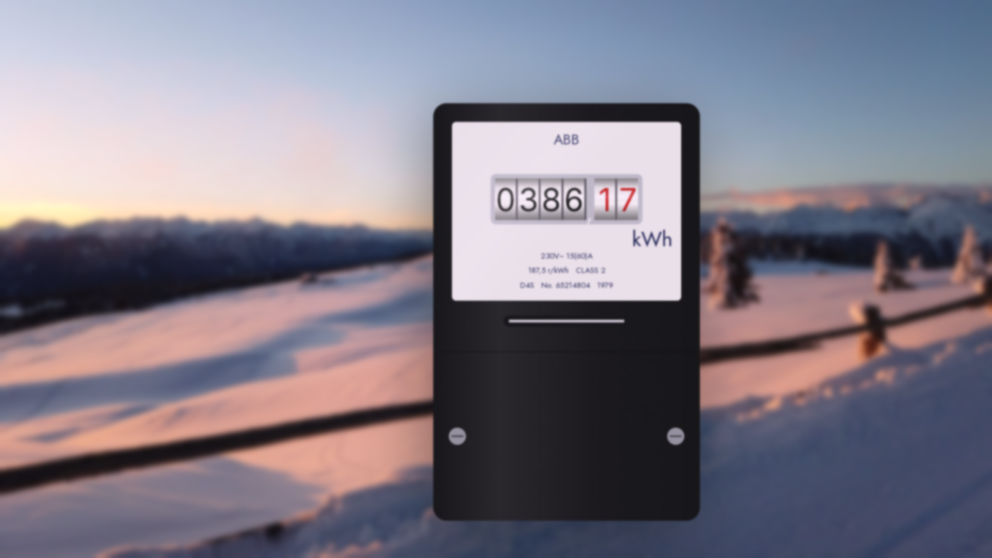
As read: **386.17** kWh
